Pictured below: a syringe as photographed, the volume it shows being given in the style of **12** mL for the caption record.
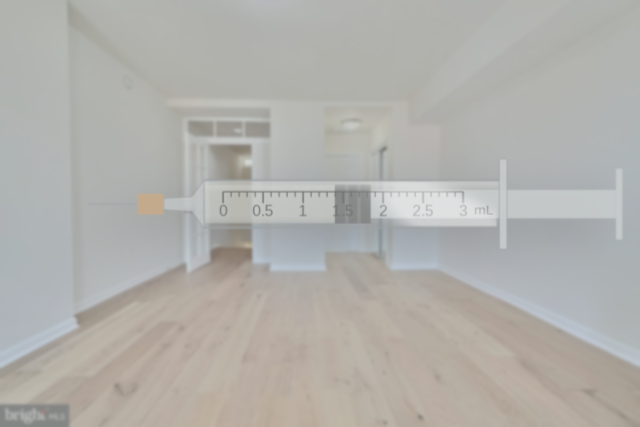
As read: **1.4** mL
